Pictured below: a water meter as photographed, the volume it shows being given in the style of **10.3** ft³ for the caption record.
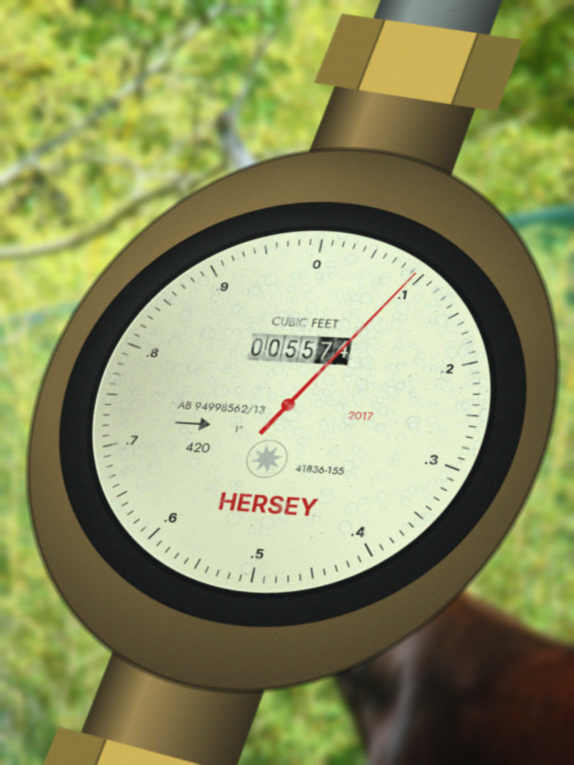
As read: **5574.09** ft³
